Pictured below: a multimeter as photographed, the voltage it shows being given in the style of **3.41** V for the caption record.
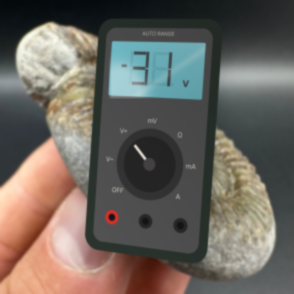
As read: **-31** V
